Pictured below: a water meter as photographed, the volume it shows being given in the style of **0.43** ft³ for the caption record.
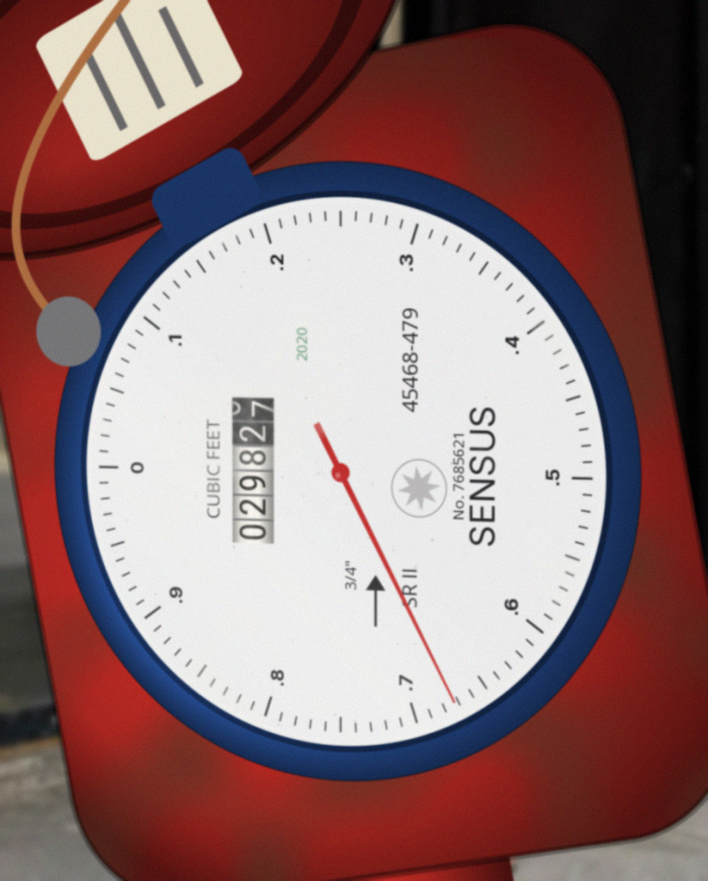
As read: **29826.67** ft³
